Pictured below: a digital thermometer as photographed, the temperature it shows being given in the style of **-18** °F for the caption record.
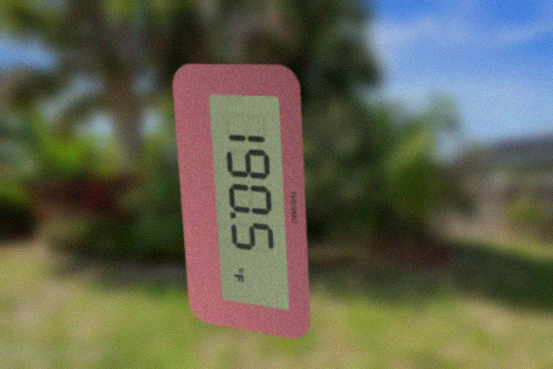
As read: **190.5** °F
